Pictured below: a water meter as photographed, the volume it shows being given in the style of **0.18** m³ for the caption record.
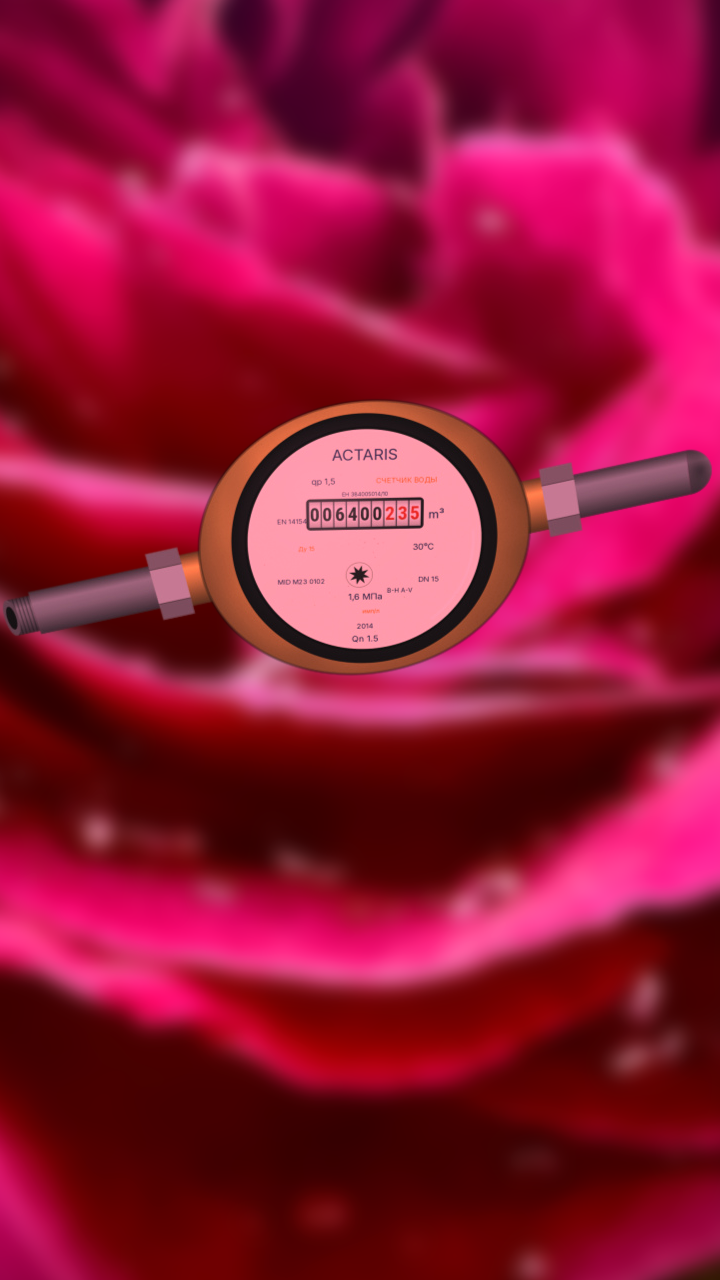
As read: **6400.235** m³
